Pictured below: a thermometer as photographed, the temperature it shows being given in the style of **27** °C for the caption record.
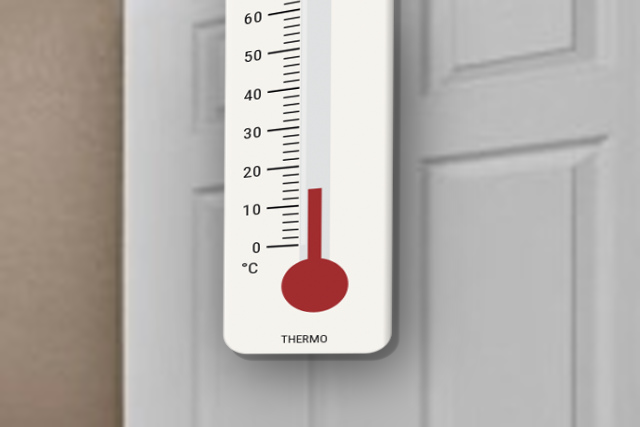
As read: **14** °C
